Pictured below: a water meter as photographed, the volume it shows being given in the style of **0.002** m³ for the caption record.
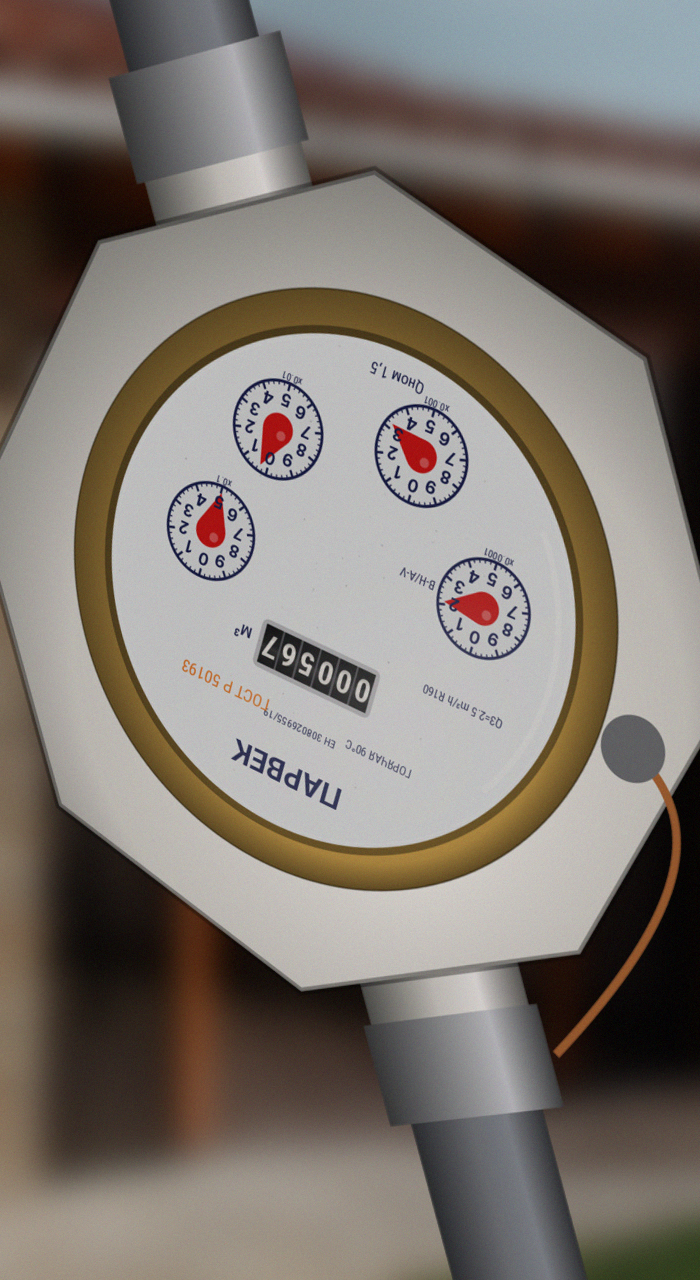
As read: **567.5032** m³
